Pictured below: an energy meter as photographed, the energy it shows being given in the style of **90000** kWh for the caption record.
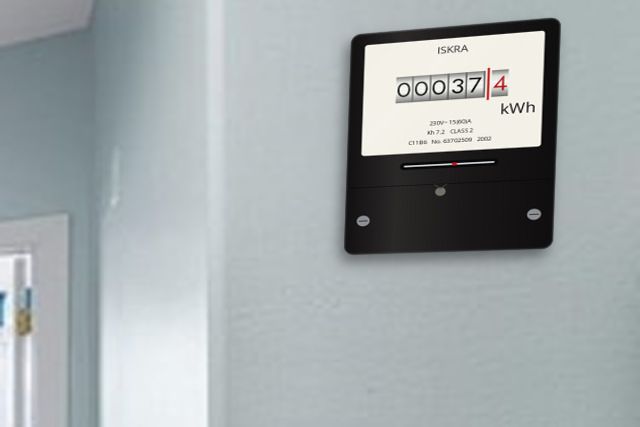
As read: **37.4** kWh
